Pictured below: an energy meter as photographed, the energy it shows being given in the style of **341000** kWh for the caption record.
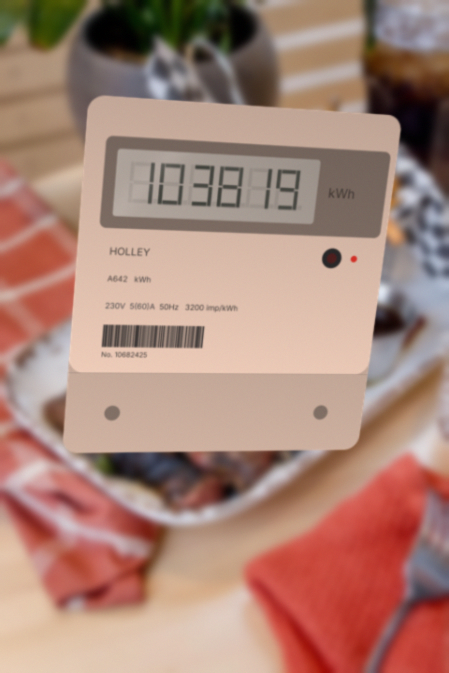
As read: **103819** kWh
